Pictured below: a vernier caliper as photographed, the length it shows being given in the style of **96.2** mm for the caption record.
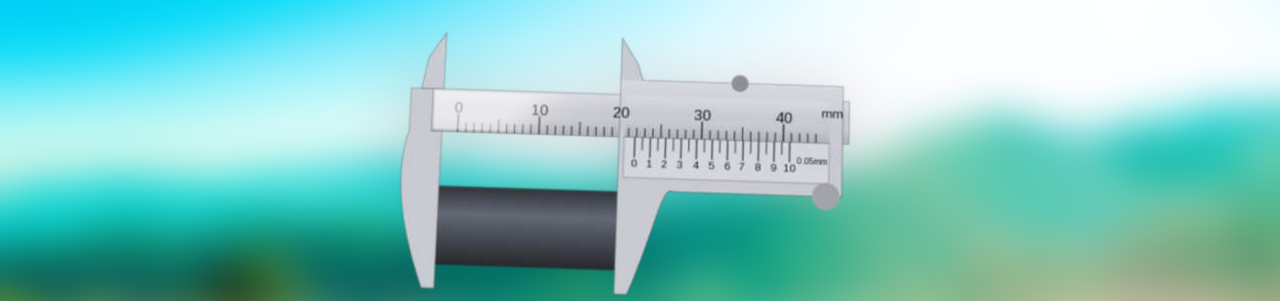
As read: **21.8** mm
